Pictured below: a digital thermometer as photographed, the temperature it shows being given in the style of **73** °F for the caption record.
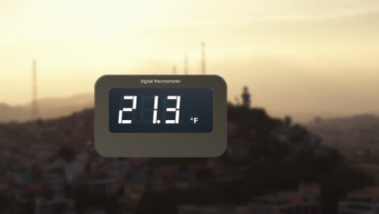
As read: **21.3** °F
